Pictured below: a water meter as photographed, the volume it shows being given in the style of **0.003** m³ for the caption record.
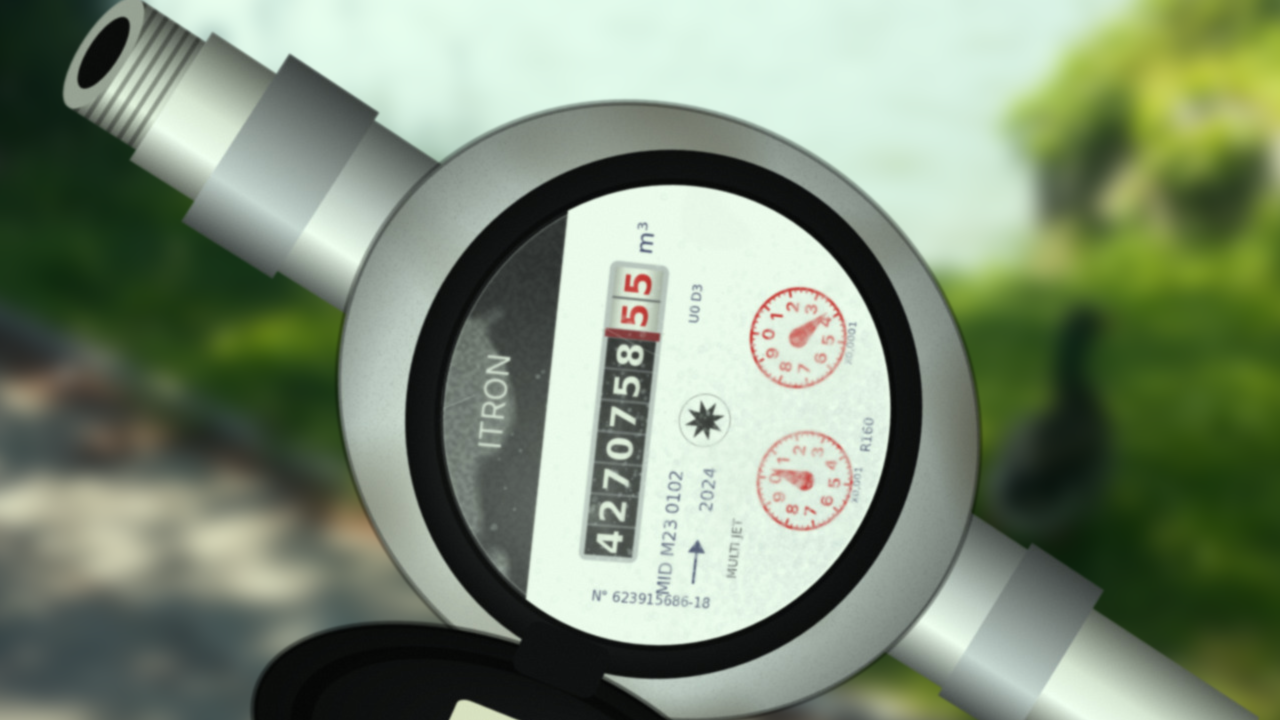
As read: **4270758.5503** m³
